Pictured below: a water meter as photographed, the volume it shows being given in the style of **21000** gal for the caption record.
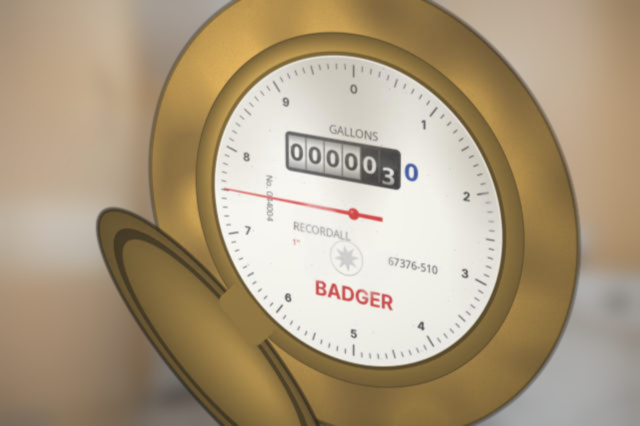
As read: **27.5** gal
